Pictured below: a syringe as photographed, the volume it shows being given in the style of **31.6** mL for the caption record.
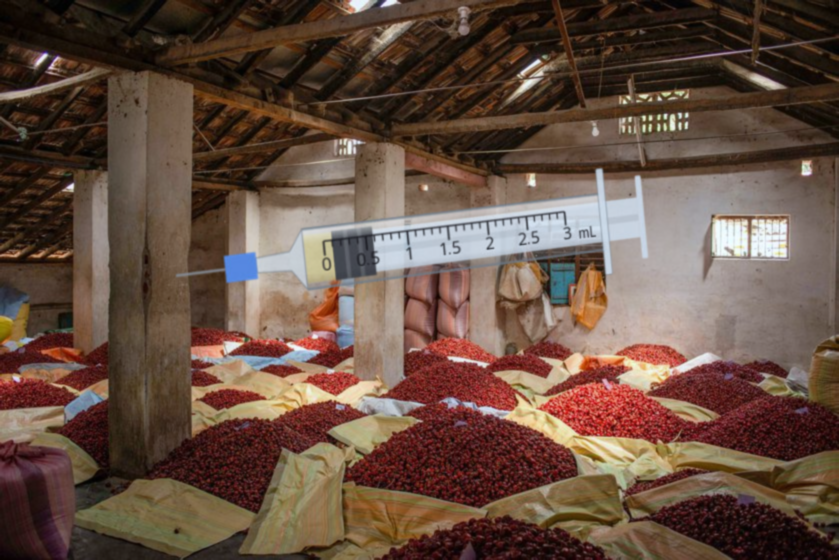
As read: **0.1** mL
